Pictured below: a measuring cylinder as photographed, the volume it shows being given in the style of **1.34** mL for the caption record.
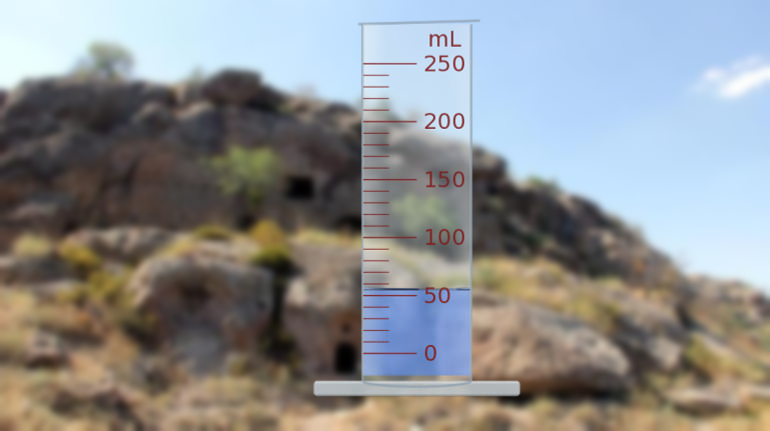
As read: **55** mL
